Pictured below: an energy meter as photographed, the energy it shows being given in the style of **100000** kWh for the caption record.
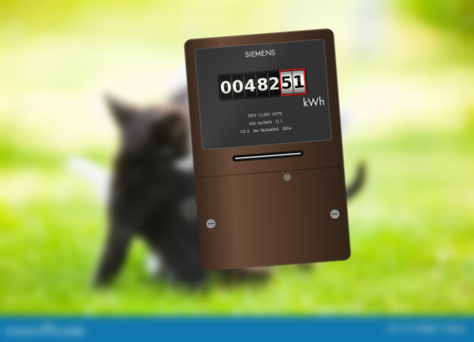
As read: **482.51** kWh
